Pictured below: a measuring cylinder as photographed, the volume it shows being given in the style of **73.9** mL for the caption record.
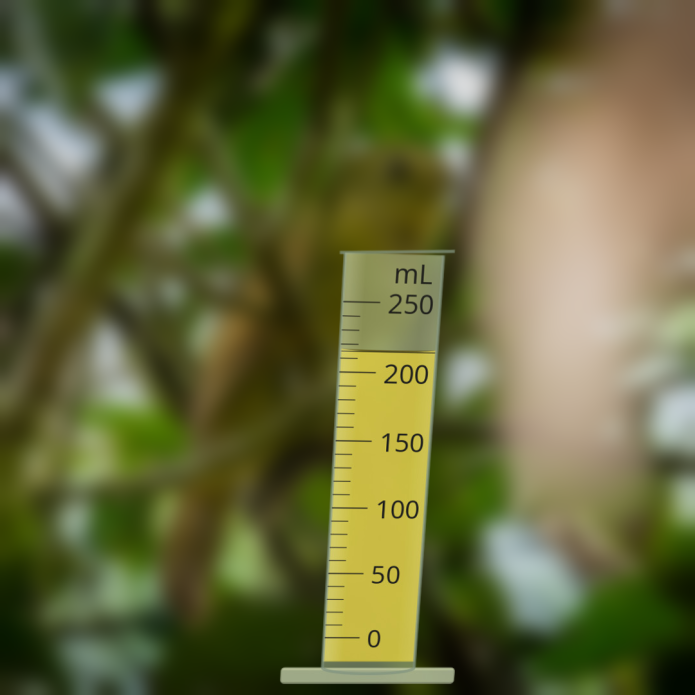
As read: **215** mL
